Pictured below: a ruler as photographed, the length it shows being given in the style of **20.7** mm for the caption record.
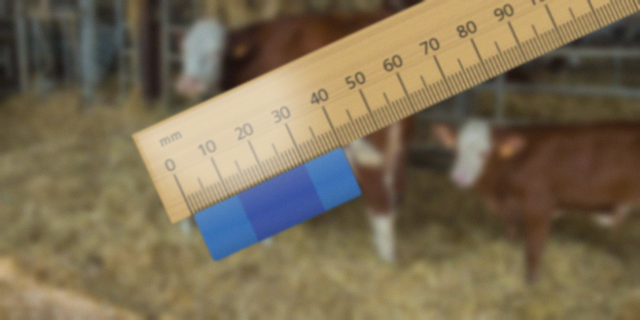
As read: **40** mm
